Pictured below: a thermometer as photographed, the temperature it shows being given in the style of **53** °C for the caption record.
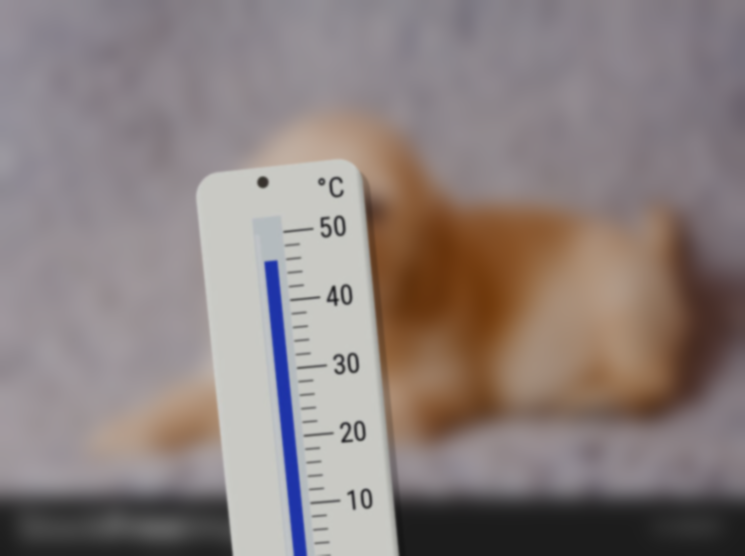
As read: **46** °C
